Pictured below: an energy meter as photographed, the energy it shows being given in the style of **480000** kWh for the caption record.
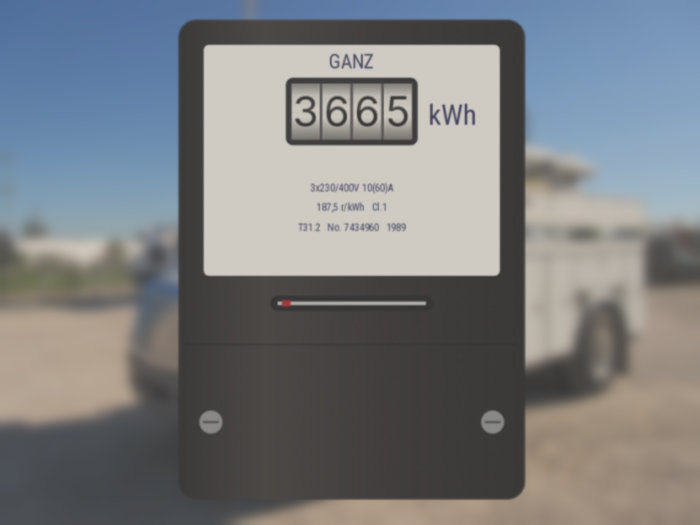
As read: **3665** kWh
